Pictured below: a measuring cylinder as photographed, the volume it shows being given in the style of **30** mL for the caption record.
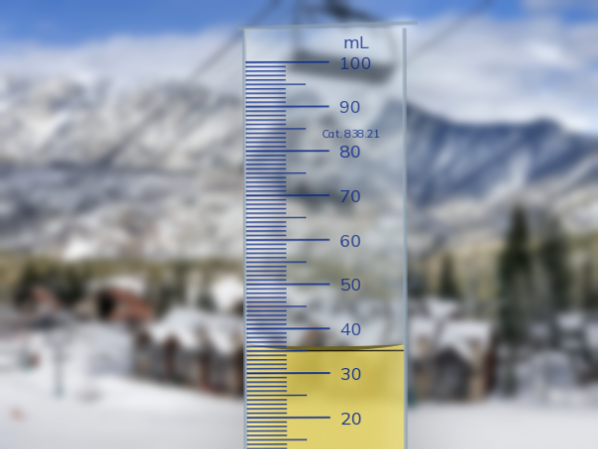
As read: **35** mL
